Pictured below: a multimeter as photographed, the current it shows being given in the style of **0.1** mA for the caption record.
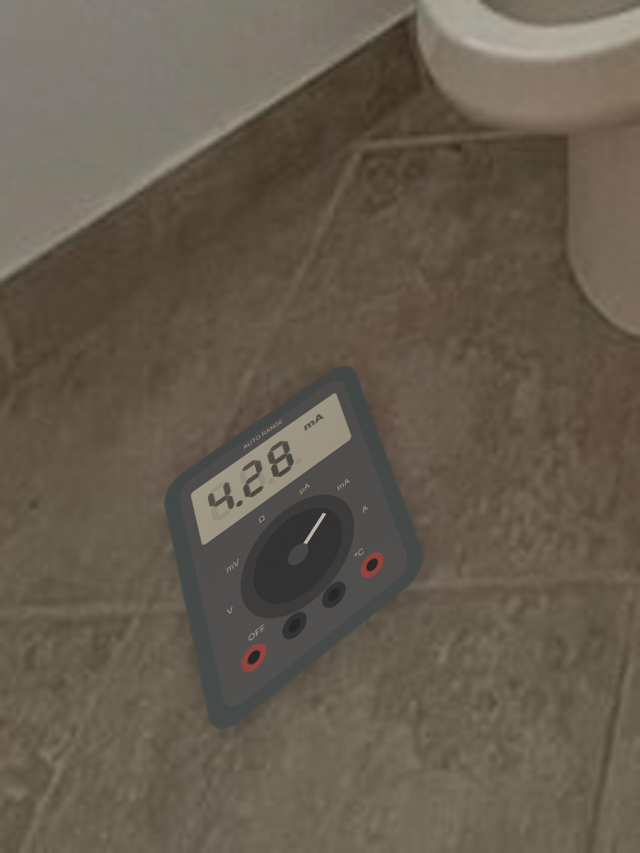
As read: **4.28** mA
